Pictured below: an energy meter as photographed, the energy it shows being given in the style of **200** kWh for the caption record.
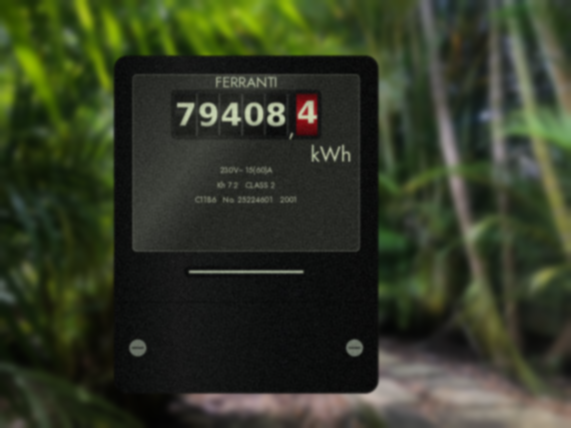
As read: **79408.4** kWh
